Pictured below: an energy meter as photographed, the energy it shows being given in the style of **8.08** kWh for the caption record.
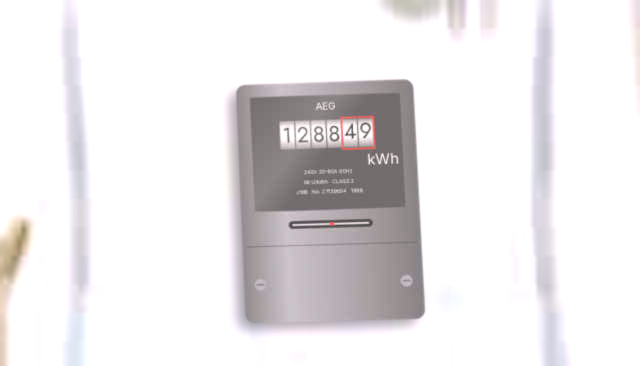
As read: **1288.49** kWh
